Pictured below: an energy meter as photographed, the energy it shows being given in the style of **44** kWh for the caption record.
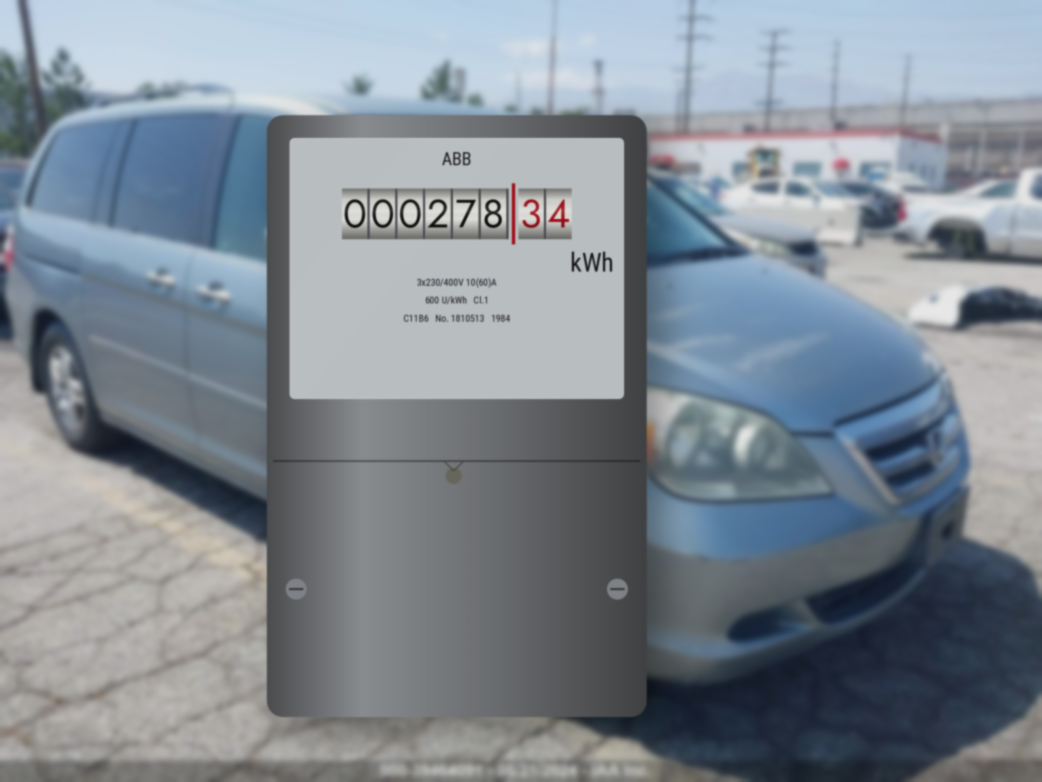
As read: **278.34** kWh
